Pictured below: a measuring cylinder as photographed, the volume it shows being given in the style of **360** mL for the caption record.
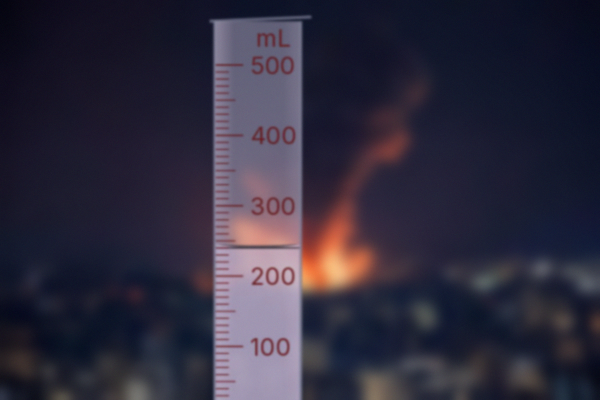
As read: **240** mL
